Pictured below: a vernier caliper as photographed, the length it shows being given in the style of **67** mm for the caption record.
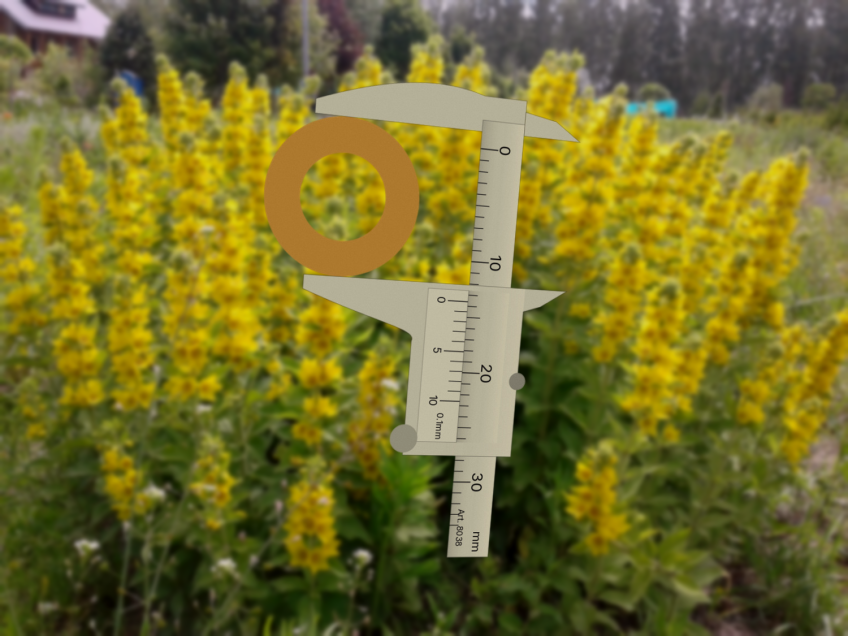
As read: **13.6** mm
